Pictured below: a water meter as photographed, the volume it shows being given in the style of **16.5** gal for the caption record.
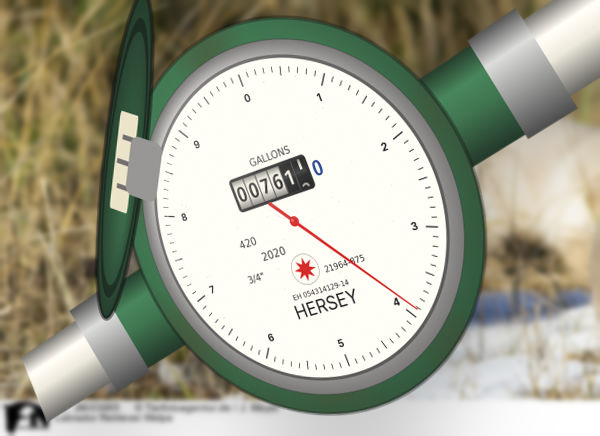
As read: **76113.9** gal
